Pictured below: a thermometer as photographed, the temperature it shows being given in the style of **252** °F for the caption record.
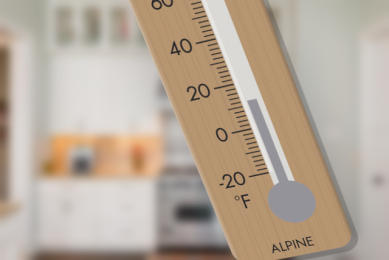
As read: **12** °F
